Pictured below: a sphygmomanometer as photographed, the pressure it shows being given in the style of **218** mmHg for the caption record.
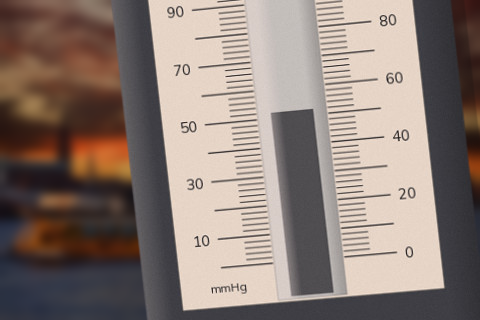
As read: **52** mmHg
